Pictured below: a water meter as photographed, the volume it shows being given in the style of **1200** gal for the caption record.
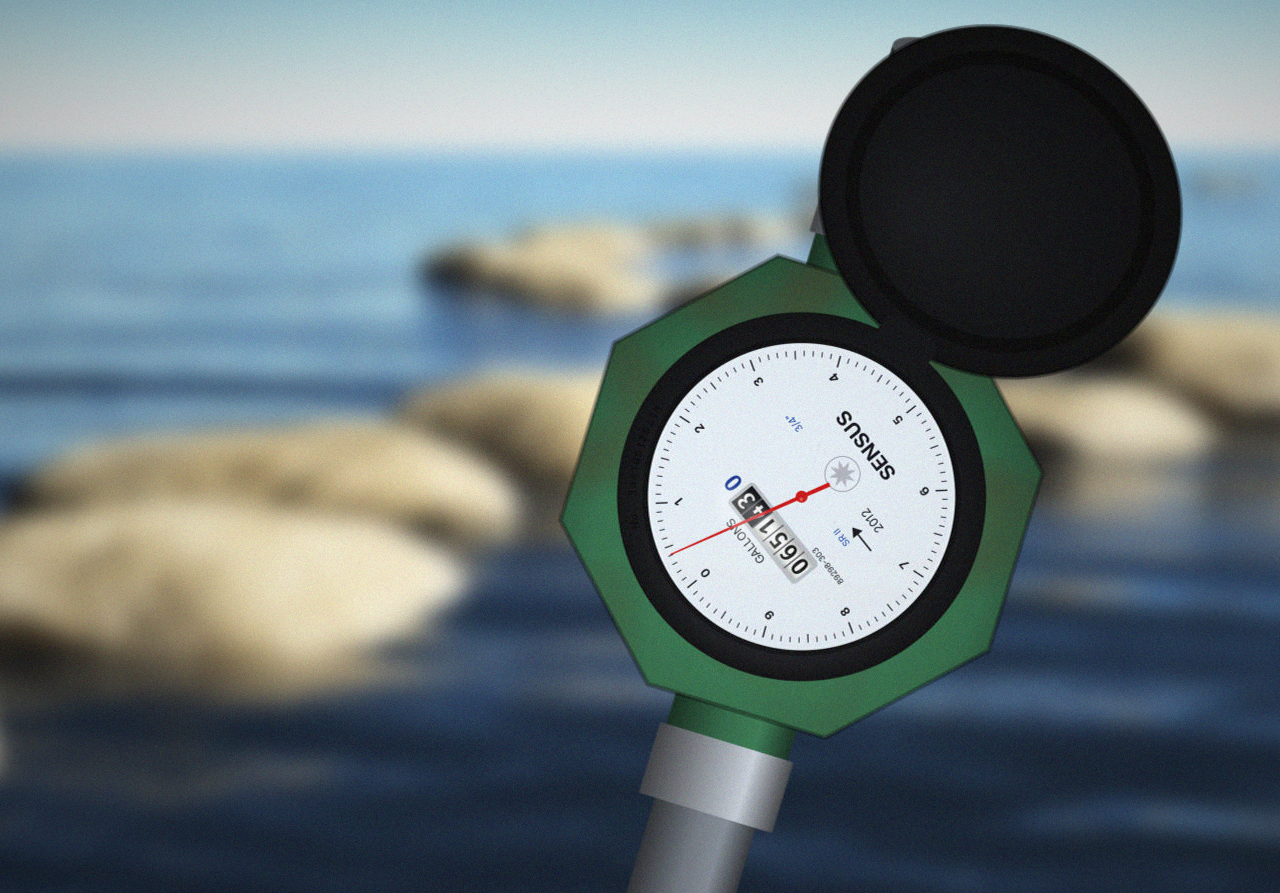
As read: **651430.4** gal
